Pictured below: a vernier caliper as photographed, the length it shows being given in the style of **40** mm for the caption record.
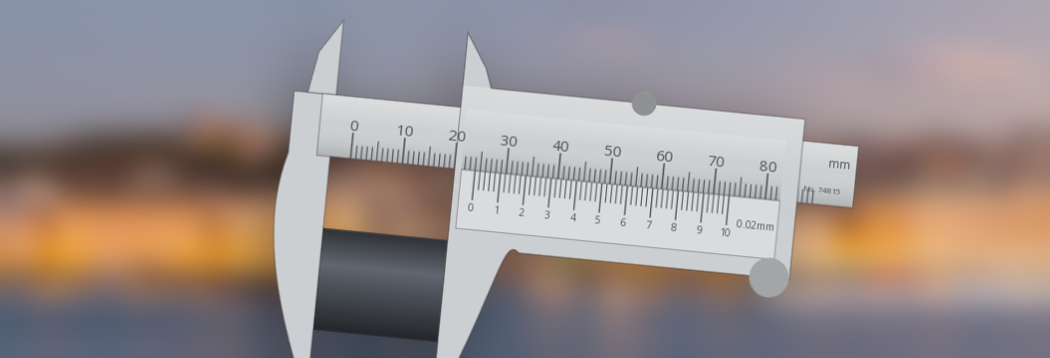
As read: **24.0** mm
